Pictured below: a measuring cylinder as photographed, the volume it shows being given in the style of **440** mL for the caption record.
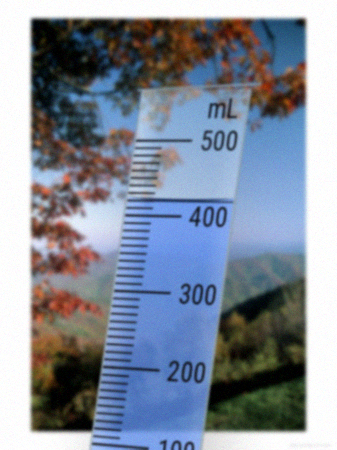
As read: **420** mL
